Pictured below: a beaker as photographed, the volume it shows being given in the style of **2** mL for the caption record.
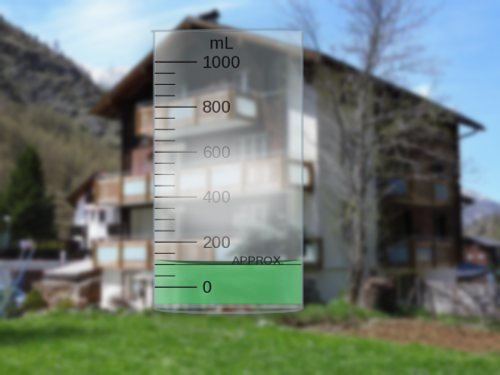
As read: **100** mL
